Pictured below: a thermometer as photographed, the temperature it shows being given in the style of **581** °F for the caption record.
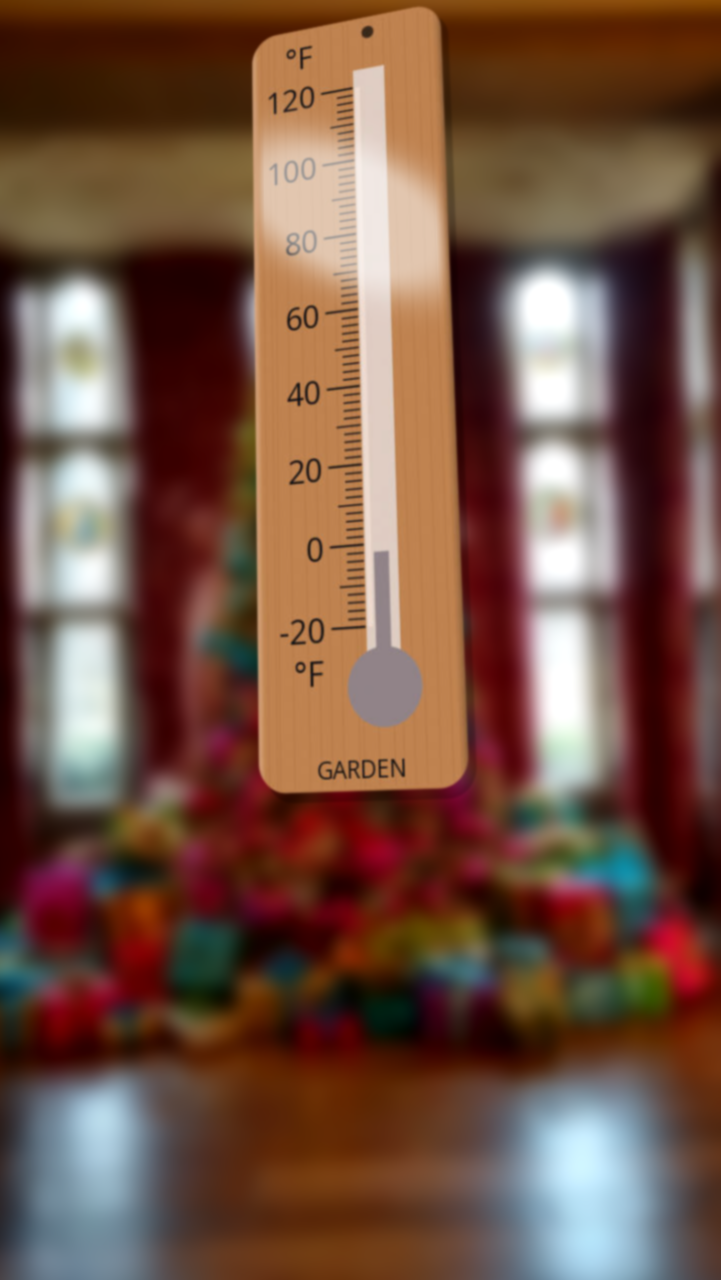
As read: **-2** °F
